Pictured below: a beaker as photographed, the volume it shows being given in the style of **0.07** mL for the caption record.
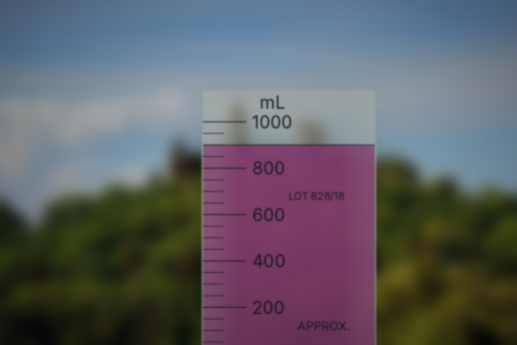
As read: **900** mL
